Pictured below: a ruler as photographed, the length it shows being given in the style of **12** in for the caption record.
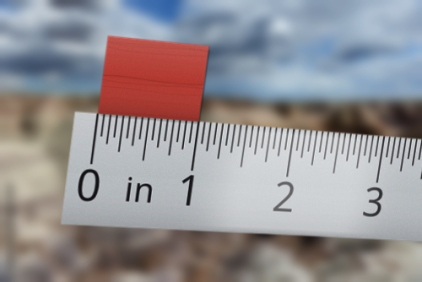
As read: **1** in
